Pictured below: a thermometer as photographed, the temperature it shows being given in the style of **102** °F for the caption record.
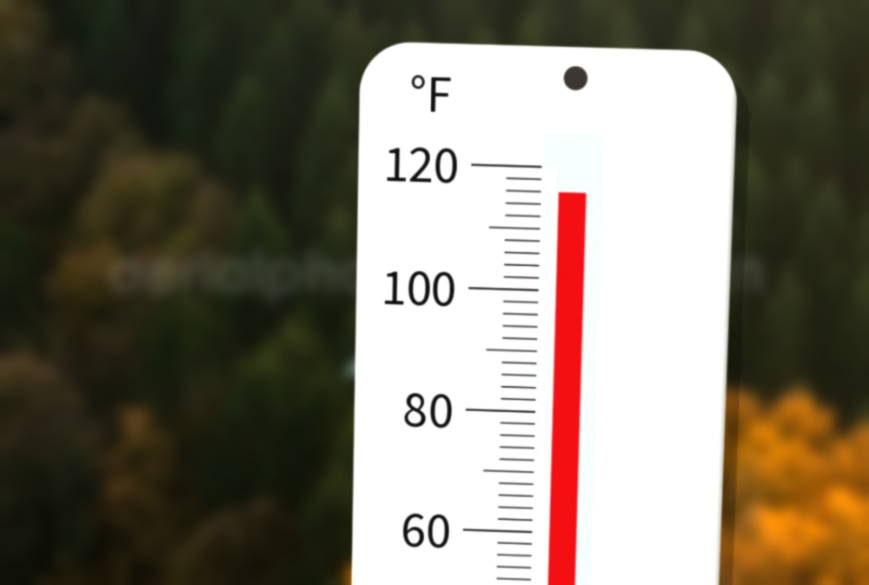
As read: **116** °F
